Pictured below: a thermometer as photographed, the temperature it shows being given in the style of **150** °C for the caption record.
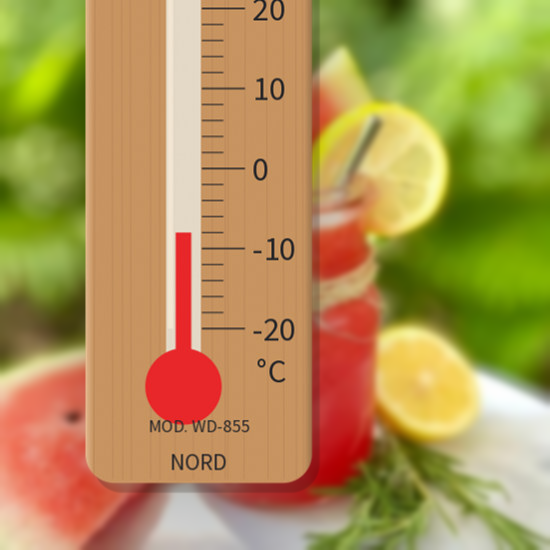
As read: **-8** °C
